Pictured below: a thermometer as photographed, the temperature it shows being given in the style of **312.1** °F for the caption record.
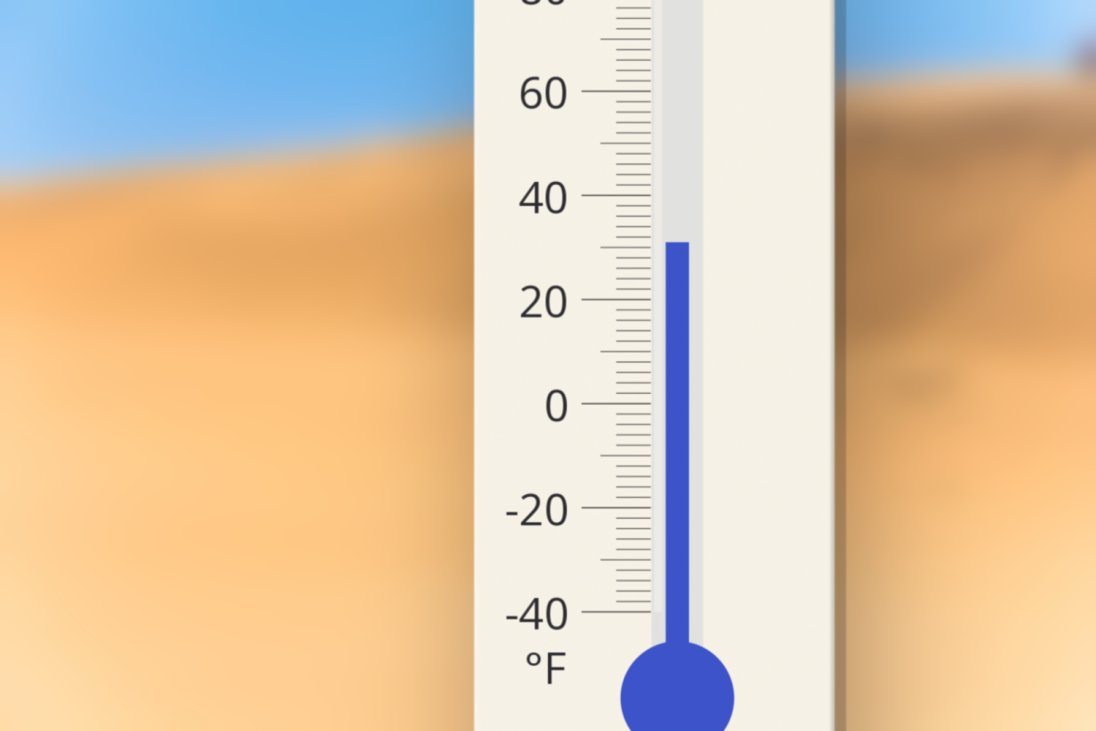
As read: **31** °F
